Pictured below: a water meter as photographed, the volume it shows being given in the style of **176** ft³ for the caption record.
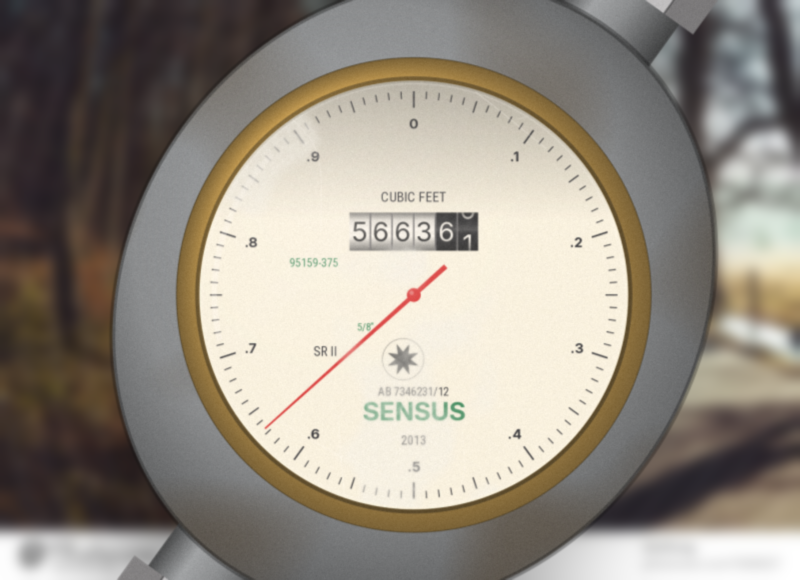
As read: **566360.63** ft³
